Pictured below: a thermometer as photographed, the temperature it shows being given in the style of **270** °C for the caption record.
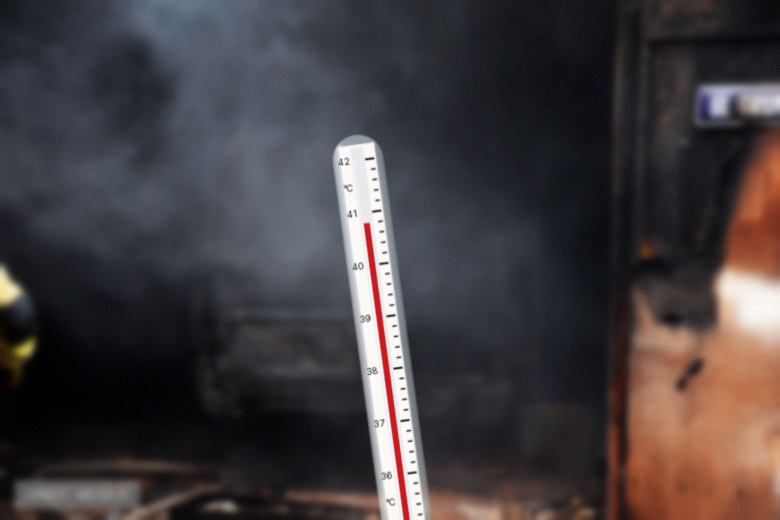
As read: **40.8** °C
